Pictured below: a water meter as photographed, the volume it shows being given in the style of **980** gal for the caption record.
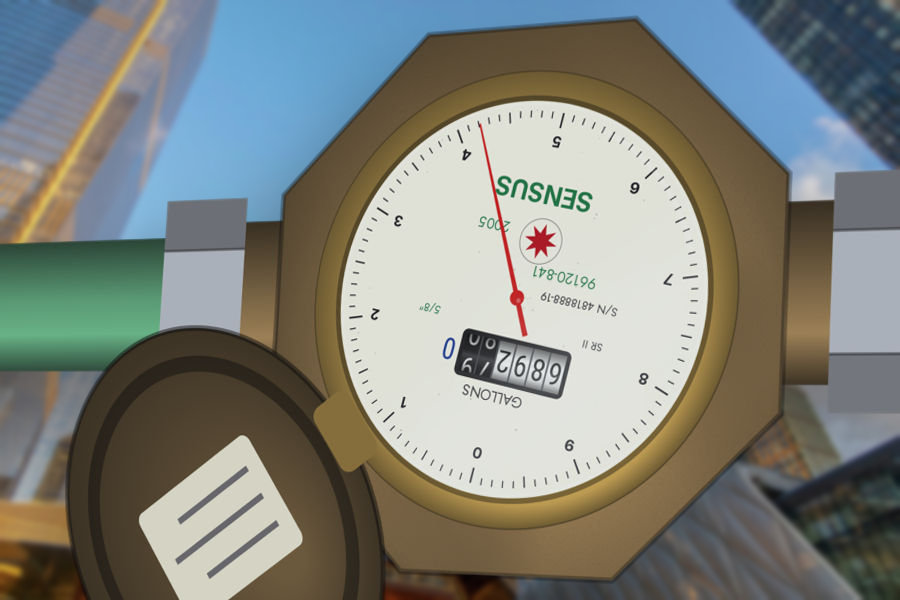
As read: **6892794.2** gal
